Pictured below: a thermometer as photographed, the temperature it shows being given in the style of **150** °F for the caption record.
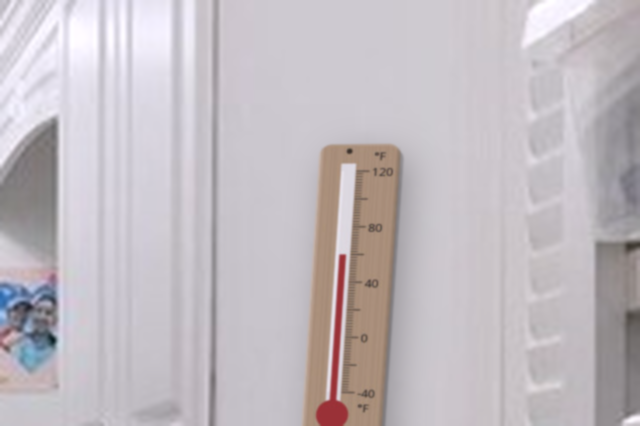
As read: **60** °F
